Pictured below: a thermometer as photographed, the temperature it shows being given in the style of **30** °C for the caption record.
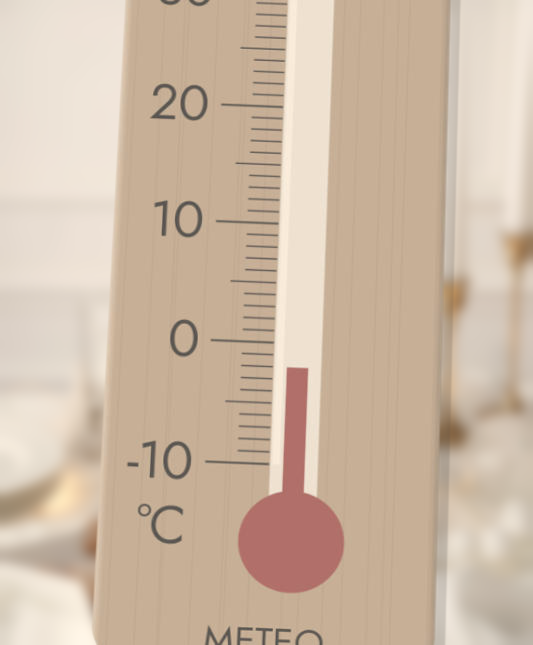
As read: **-2** °C
